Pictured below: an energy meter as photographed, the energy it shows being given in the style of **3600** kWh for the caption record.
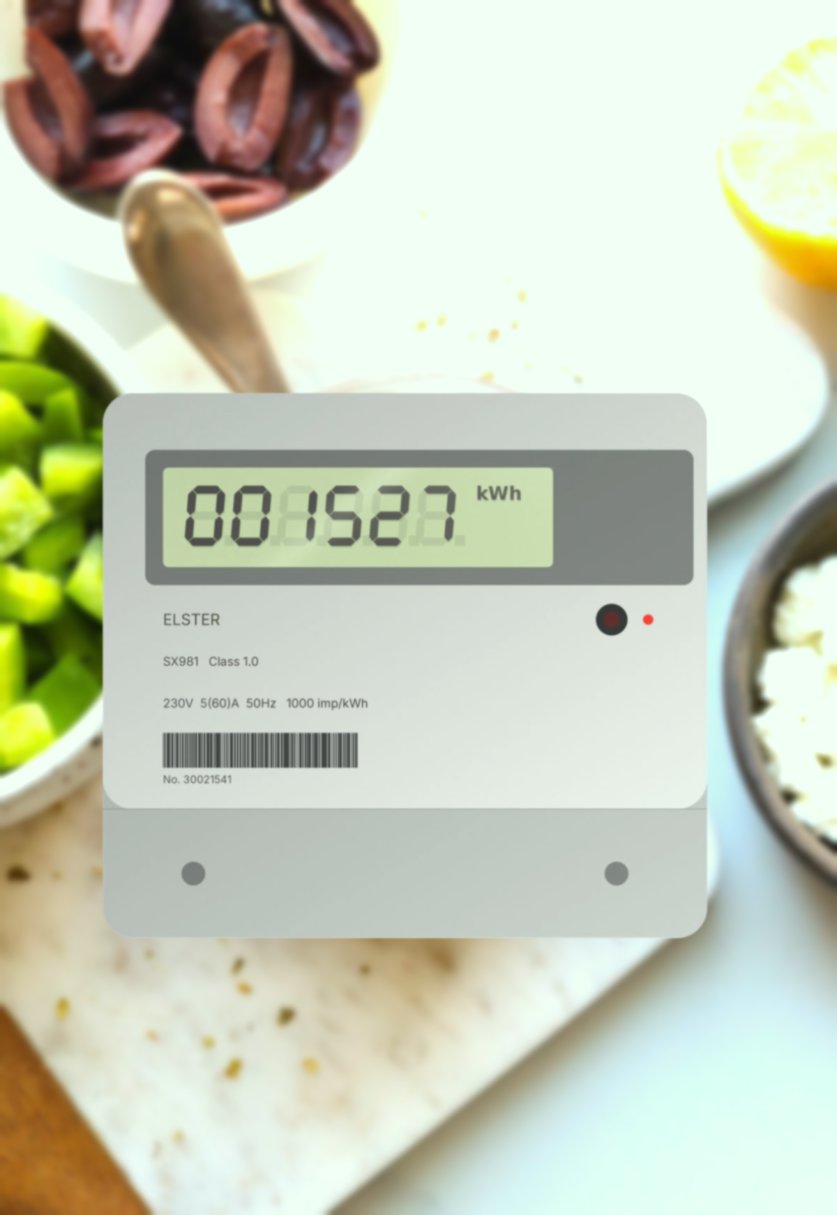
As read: **1527** kWh
